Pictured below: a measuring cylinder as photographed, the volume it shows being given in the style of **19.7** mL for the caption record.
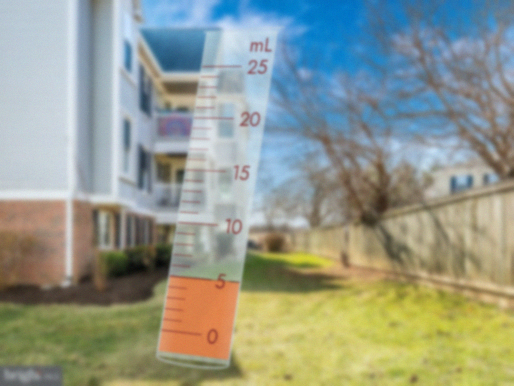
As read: **5** mL
